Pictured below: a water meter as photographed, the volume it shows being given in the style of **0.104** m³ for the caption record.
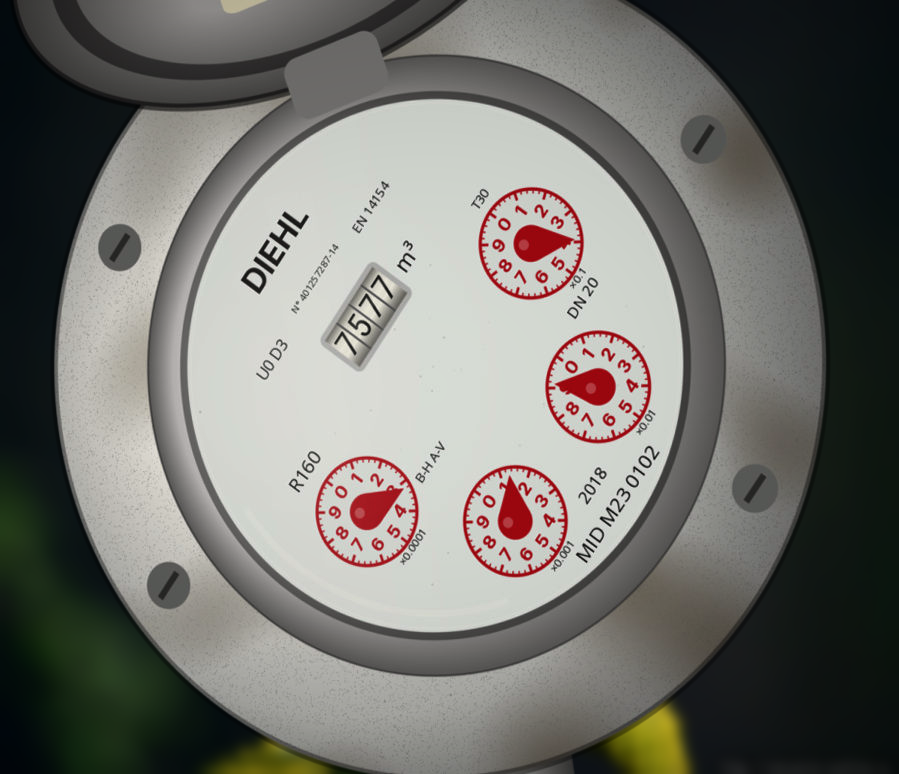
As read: **7577.3913** m³
